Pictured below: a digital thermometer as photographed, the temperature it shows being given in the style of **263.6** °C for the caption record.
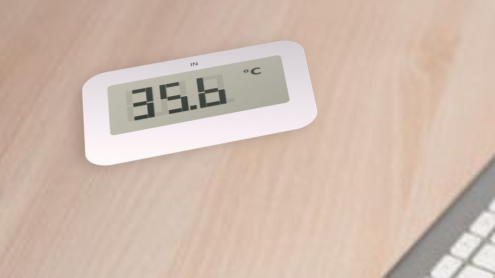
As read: **35.6** °C
